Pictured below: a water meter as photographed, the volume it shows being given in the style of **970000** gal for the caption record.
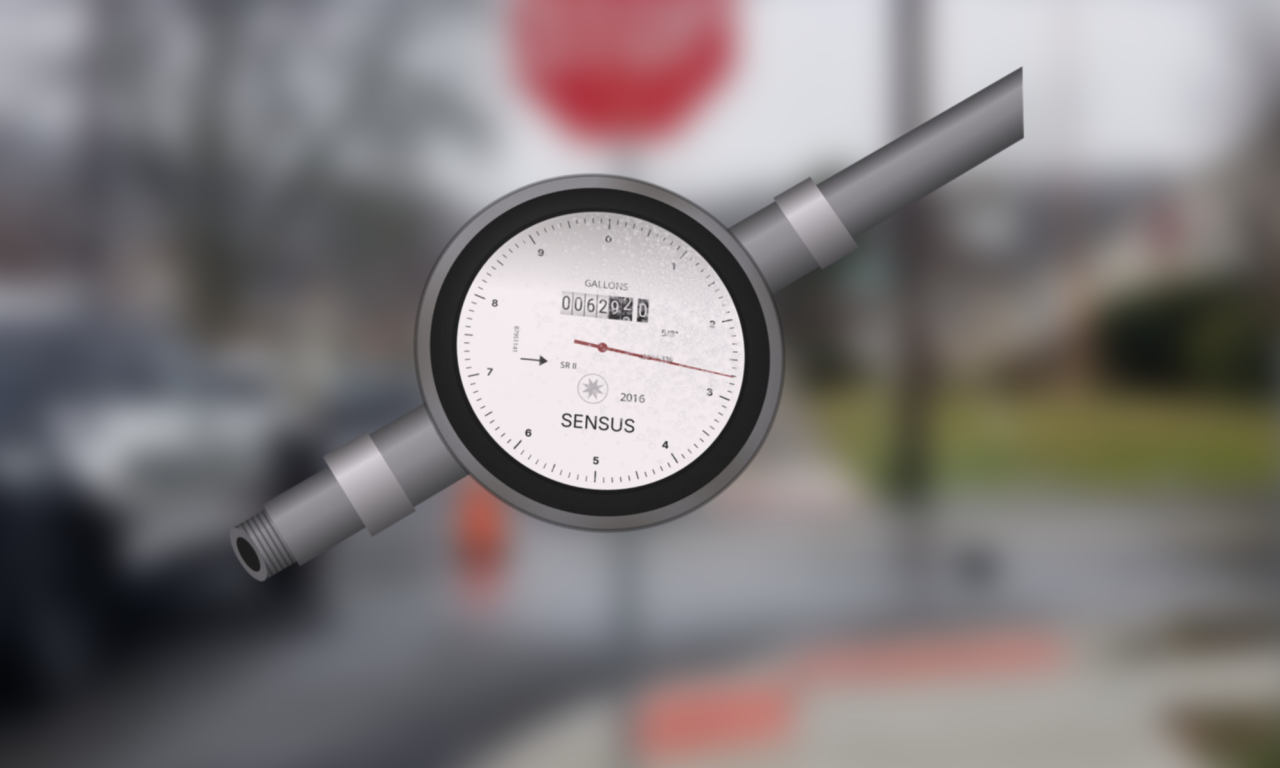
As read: **62922.7** gal
